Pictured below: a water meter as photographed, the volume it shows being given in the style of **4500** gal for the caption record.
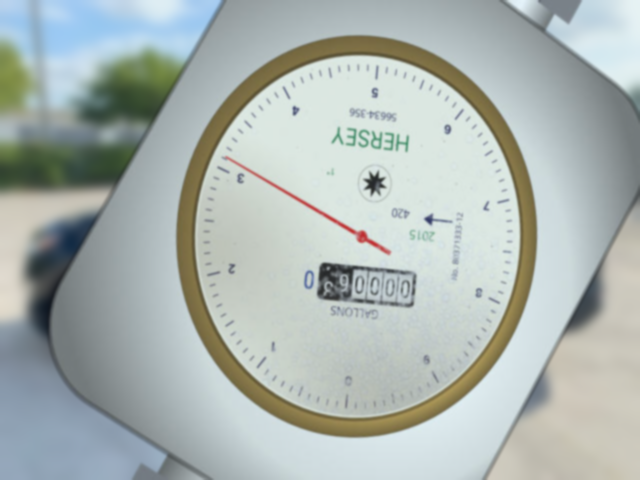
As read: **633.1** gal
